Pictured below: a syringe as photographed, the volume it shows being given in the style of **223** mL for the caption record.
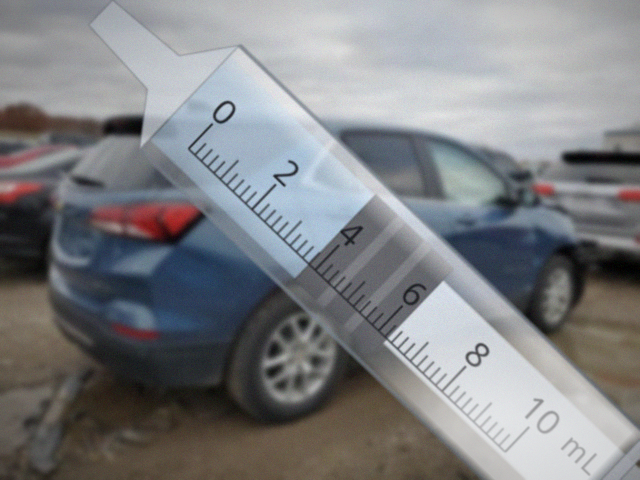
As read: **3.8** mL
